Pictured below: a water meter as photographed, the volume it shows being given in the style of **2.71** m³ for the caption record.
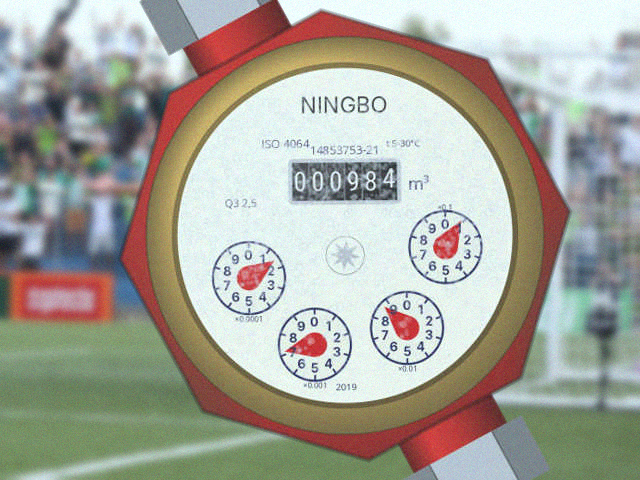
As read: **984.0871** m³
